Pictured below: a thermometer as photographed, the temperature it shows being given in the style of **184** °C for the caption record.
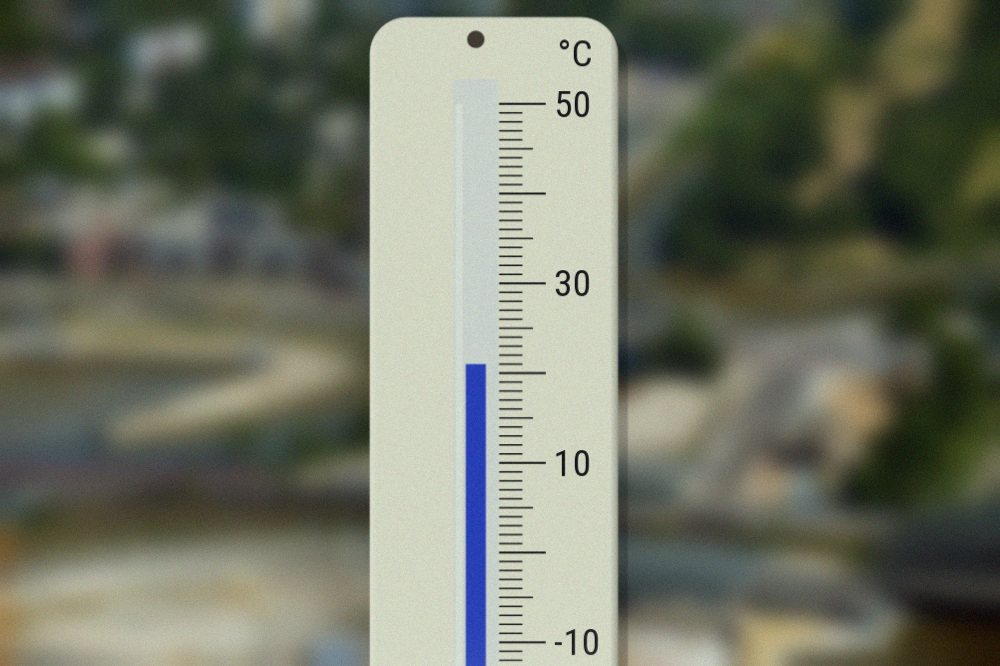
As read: **21** °C
